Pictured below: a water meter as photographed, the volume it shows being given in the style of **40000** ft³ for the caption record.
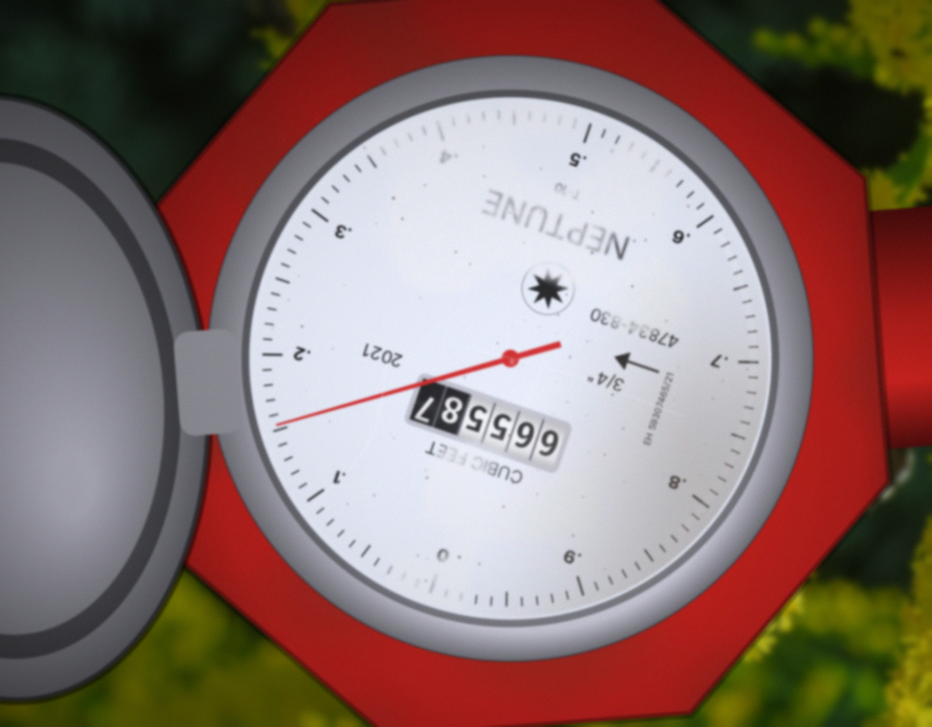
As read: **665587.15** ft³
